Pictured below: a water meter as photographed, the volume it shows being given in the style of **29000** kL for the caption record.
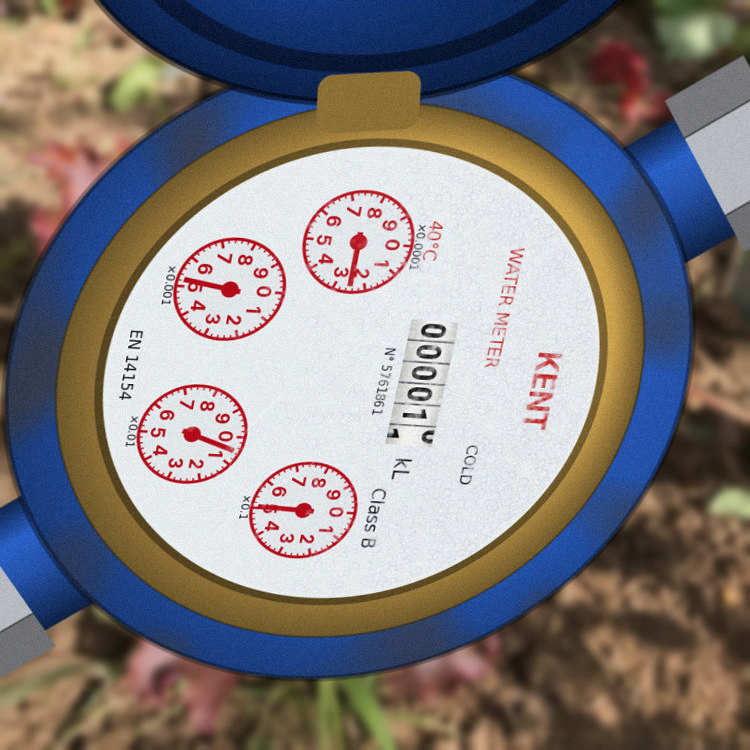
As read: **10.5052** kL
